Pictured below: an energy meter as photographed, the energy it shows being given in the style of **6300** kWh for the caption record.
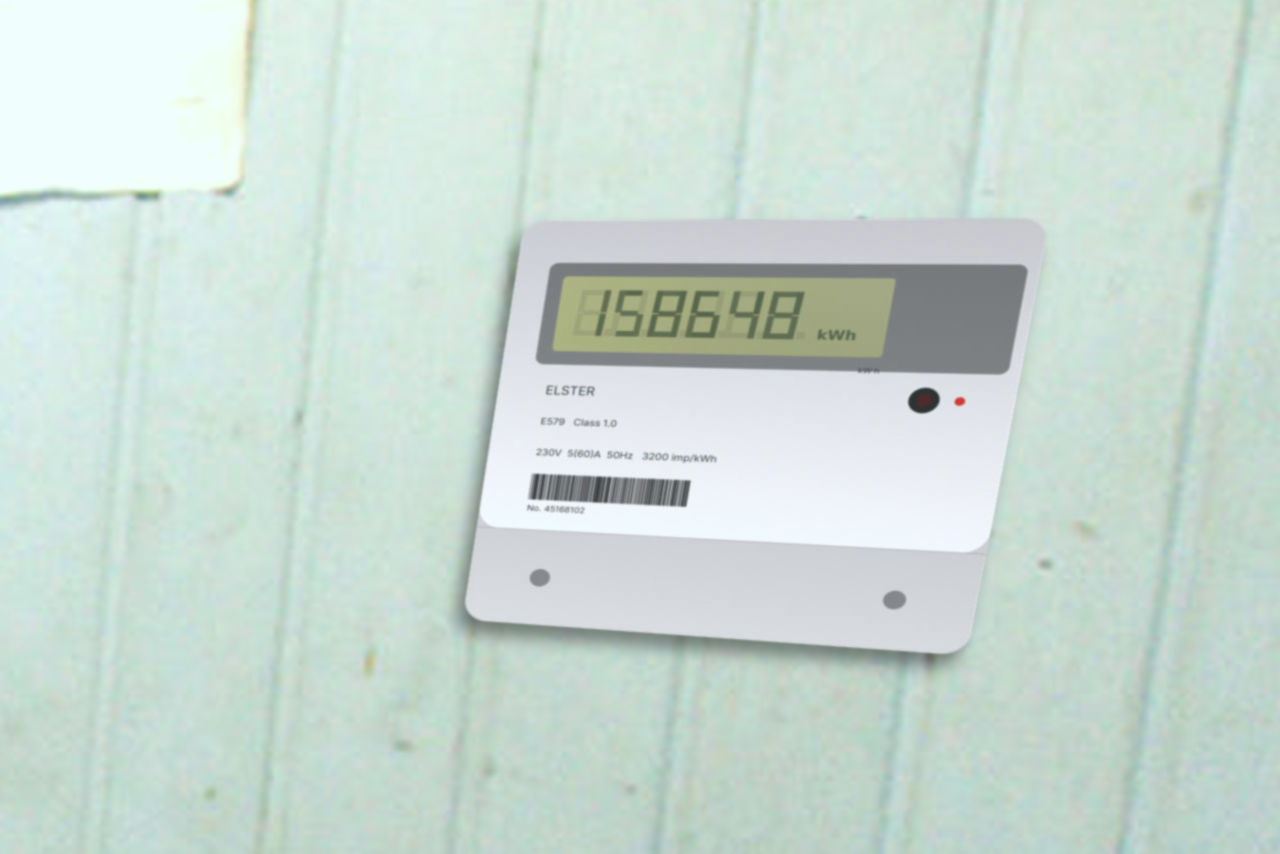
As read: **158648** kWh
